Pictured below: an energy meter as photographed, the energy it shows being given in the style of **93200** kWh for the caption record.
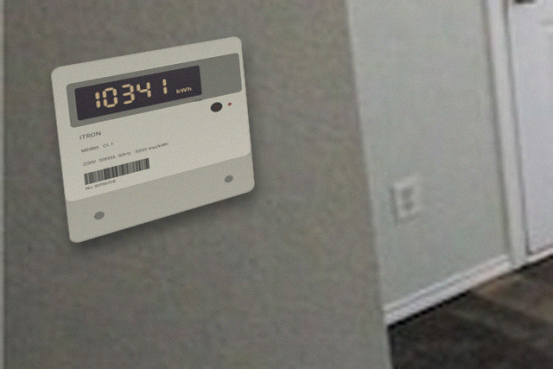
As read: **10341** kWh
